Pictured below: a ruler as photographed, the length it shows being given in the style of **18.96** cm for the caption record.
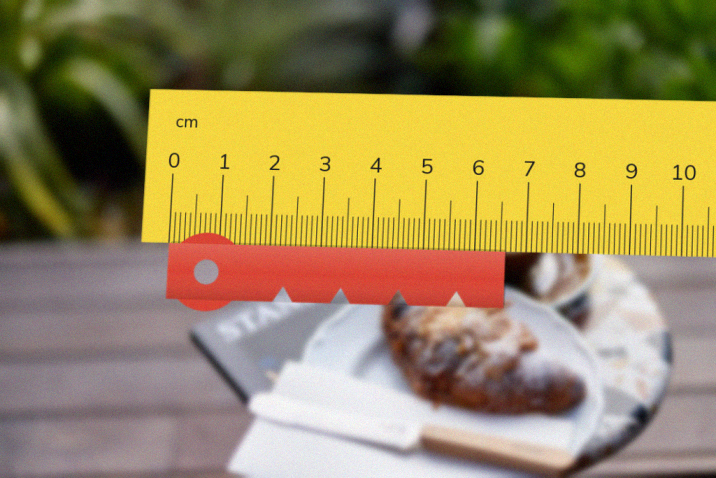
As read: **6.6** cm
